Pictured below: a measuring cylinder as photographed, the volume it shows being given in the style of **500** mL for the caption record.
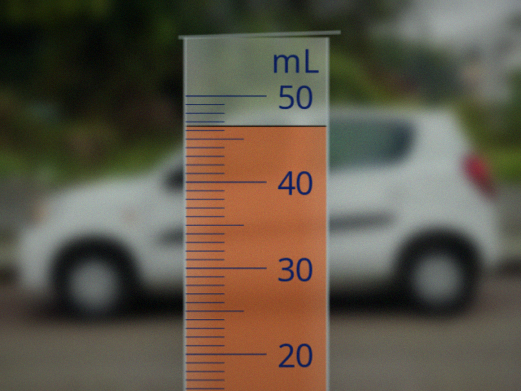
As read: **46.5** mL
